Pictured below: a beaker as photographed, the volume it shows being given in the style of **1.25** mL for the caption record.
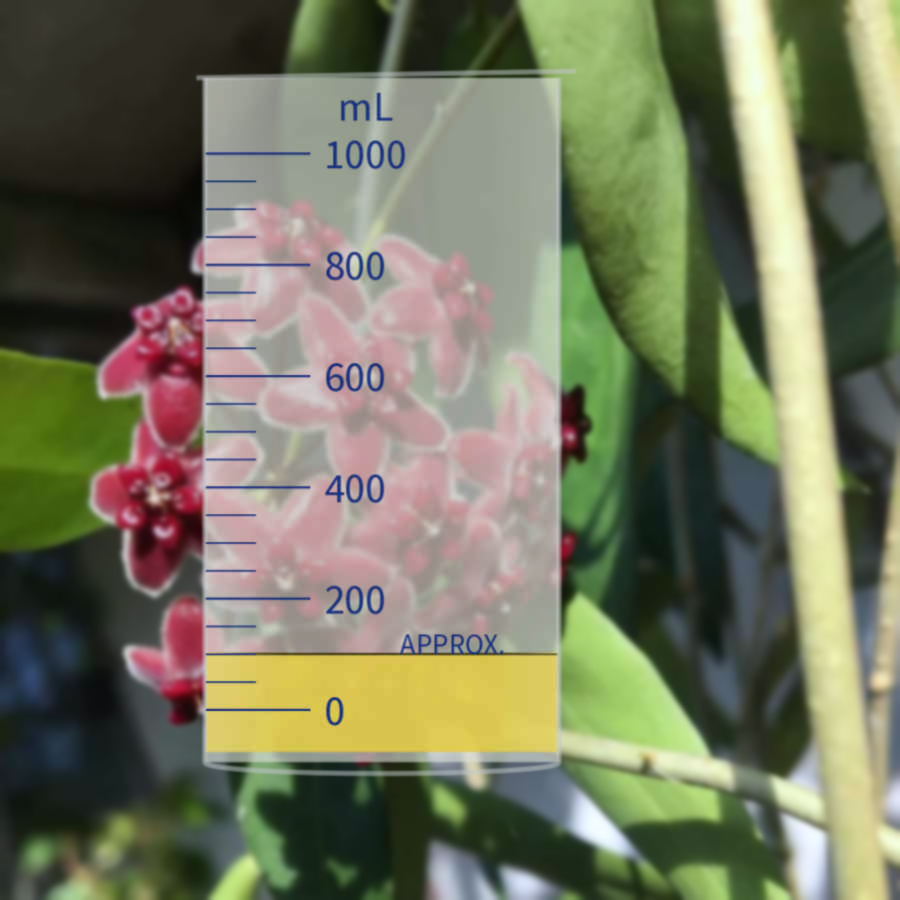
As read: **100** mL
